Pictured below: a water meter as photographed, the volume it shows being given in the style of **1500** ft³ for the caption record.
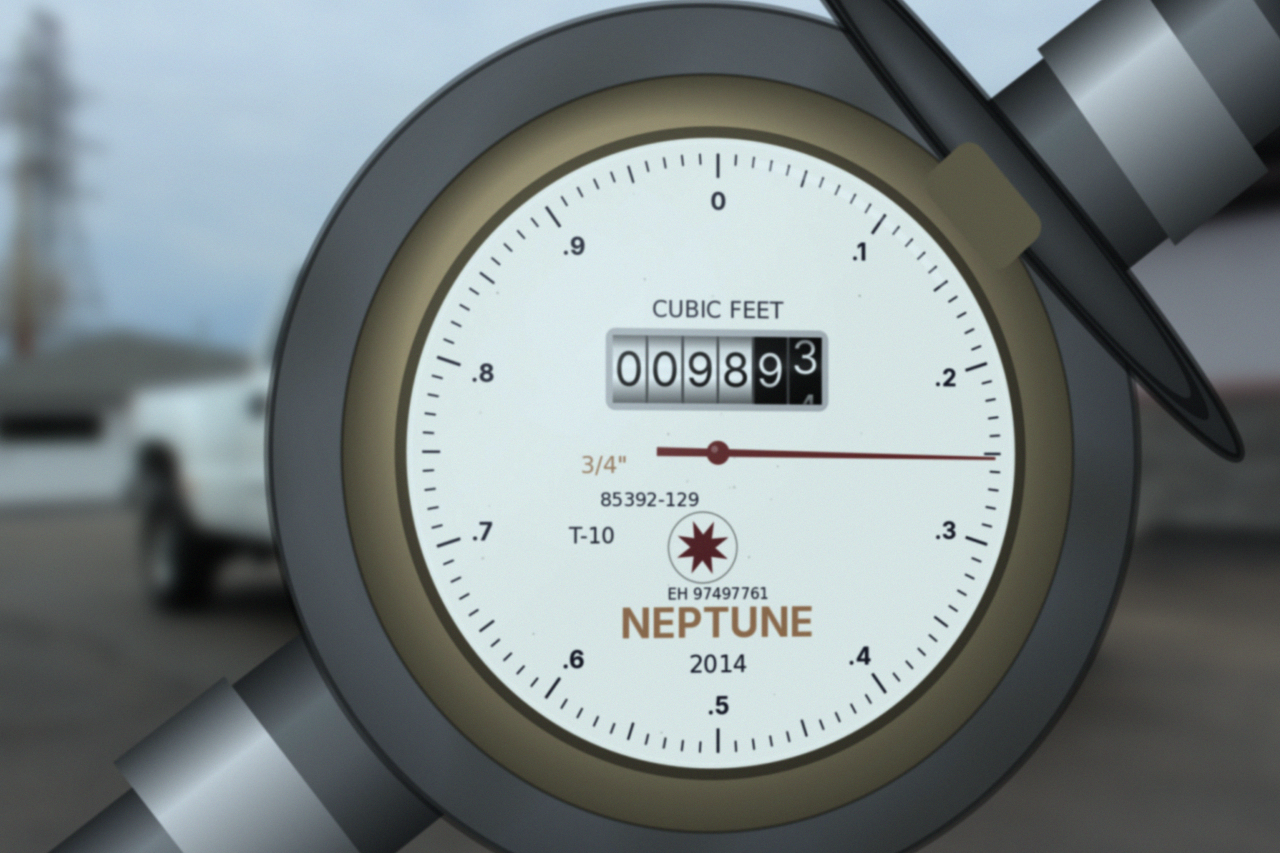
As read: **9893.25** ft³
